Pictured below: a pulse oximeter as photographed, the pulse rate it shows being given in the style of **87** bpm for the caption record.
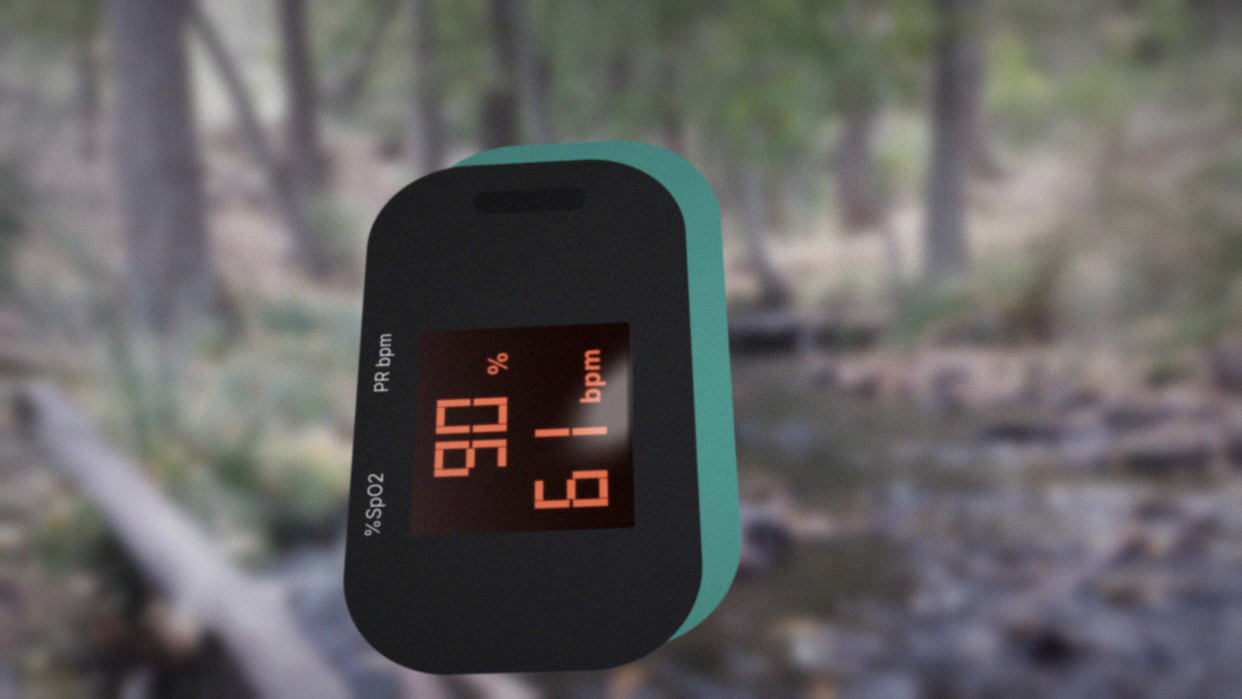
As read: **61** bpm
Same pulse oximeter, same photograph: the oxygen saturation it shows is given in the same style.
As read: **90** %
